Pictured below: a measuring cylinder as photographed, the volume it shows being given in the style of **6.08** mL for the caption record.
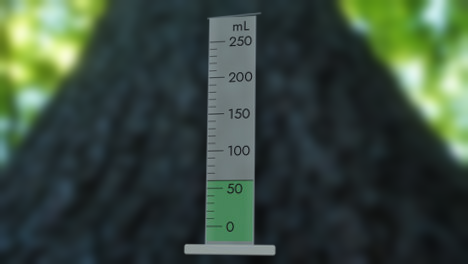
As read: **60** mL
